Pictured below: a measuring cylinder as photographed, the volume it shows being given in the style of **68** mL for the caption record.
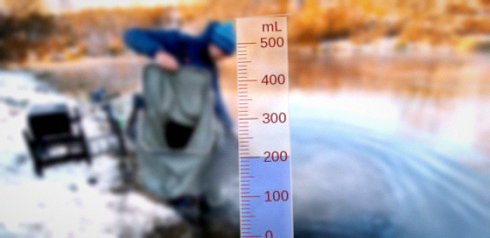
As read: **200** mL
